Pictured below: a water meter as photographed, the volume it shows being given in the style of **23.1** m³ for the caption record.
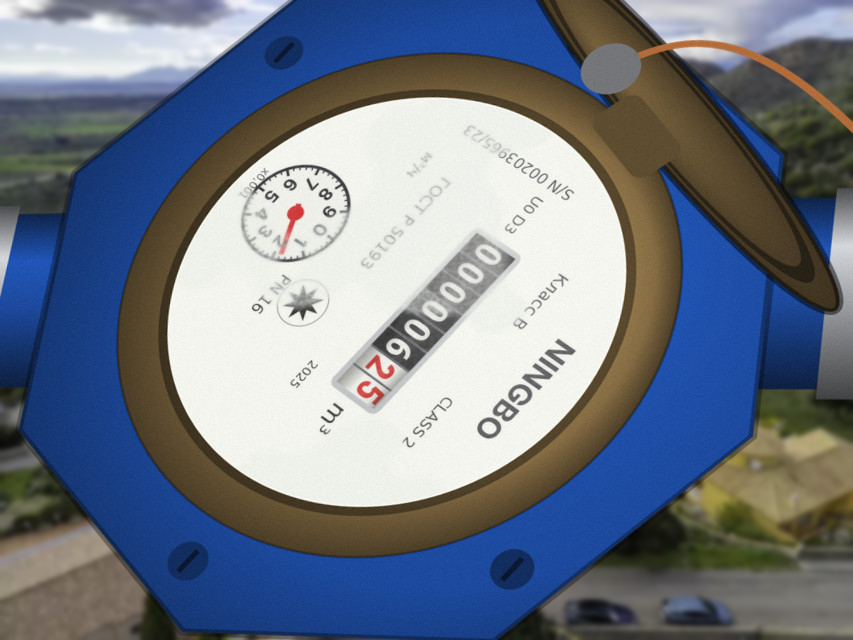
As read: **6.251** m³
